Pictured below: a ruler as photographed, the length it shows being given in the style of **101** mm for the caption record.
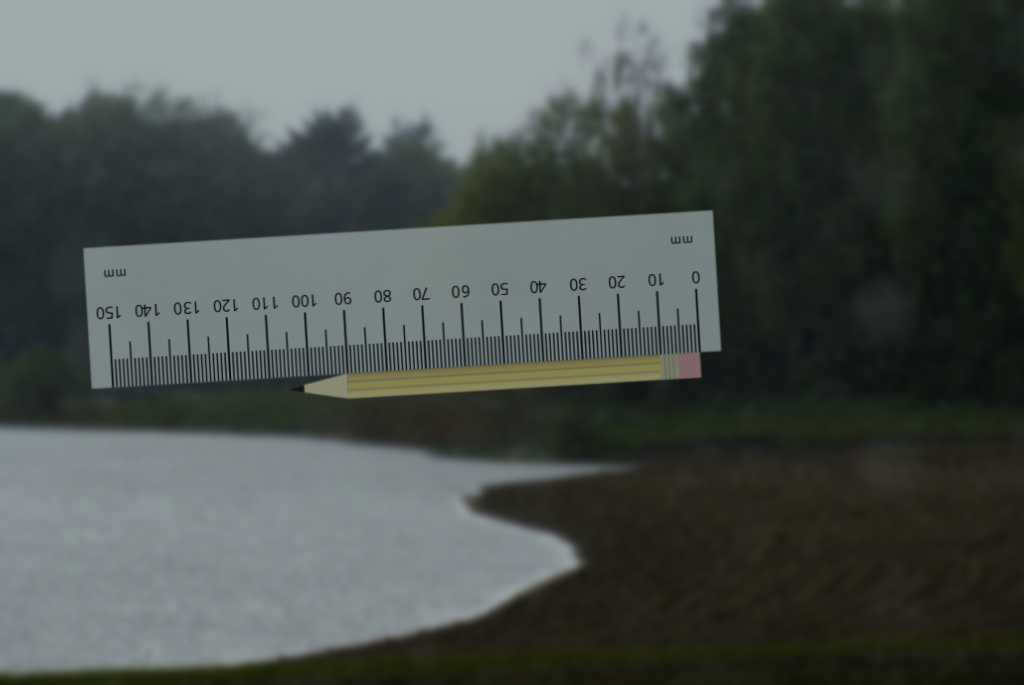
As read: **105** mm
